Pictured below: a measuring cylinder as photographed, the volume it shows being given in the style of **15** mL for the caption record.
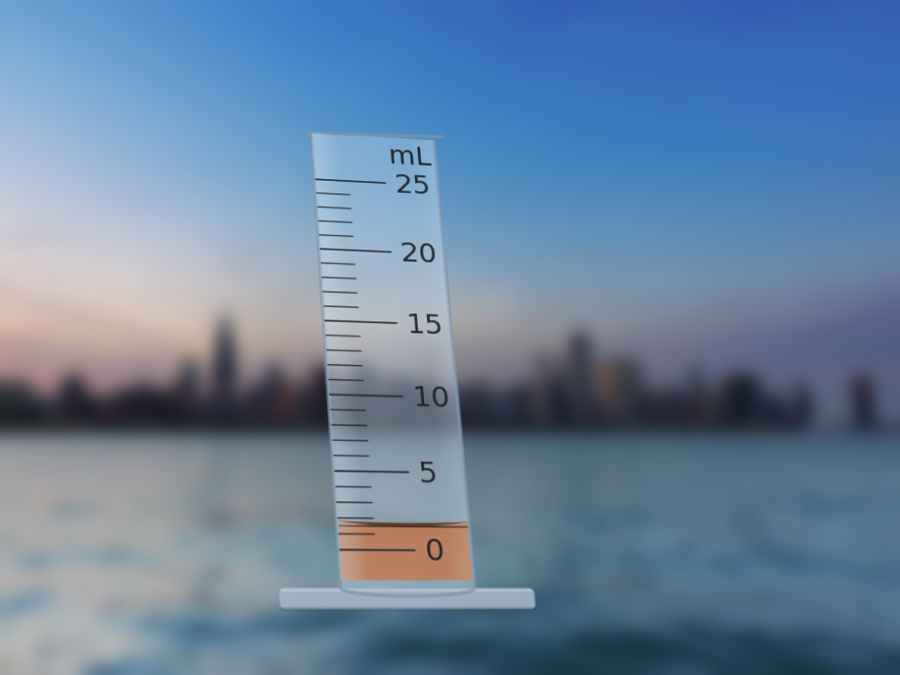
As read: **1.5** mL
